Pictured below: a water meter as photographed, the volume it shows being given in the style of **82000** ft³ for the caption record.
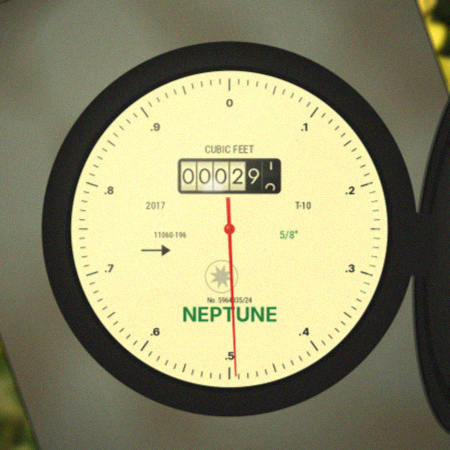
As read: **291.49** ft³
